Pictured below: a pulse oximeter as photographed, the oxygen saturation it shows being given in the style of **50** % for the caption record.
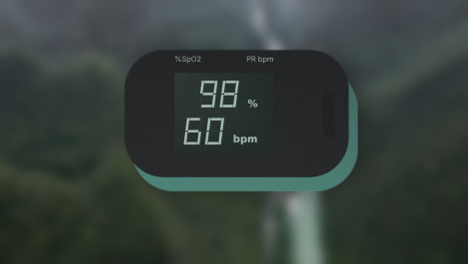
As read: **98** %
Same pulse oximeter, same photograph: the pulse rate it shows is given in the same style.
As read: **60** bpm
